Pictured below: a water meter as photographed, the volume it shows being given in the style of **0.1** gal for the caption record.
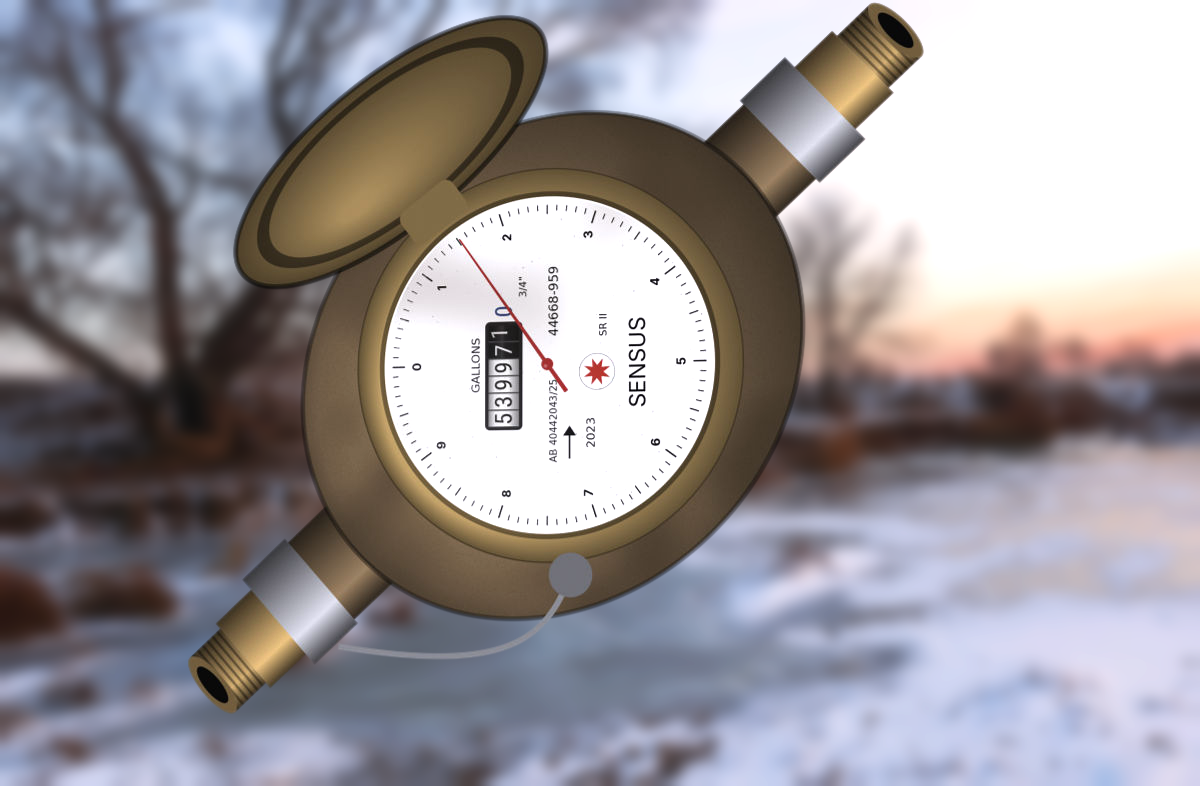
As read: **5399711.5** gal
